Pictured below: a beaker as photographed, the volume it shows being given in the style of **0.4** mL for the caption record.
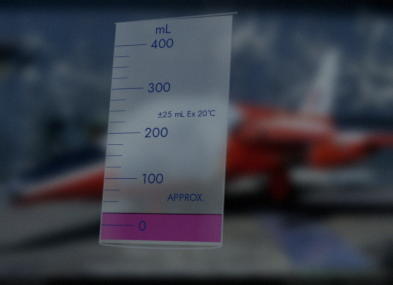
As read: **25** mL
